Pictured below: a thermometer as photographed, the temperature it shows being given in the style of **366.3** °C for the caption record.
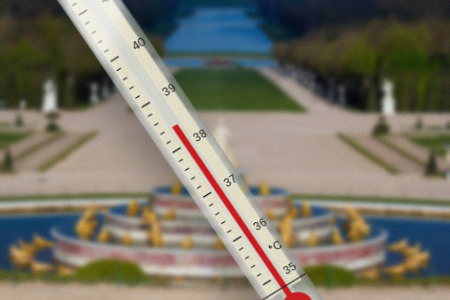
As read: **38.4** °C
